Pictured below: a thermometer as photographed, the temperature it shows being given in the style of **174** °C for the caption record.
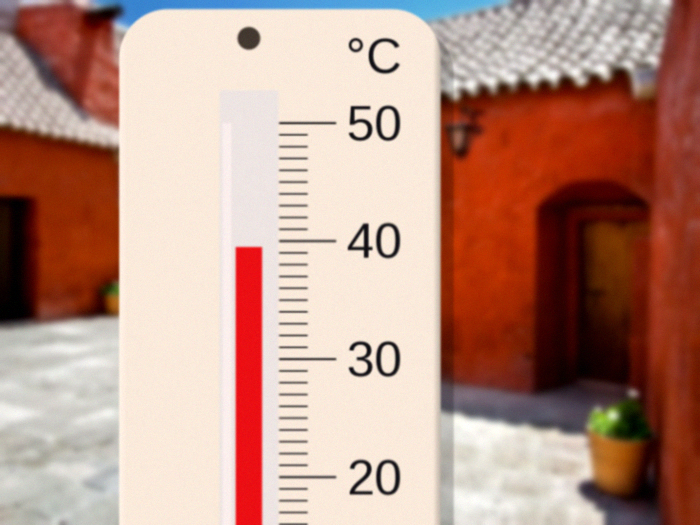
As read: **39.5** °C
